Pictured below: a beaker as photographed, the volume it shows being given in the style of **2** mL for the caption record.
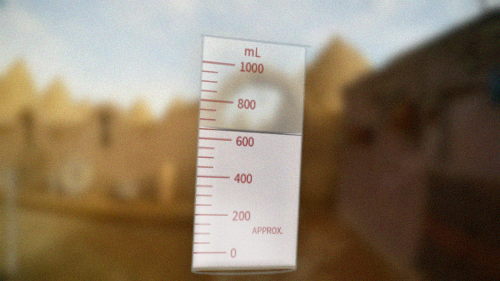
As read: **650** mL
